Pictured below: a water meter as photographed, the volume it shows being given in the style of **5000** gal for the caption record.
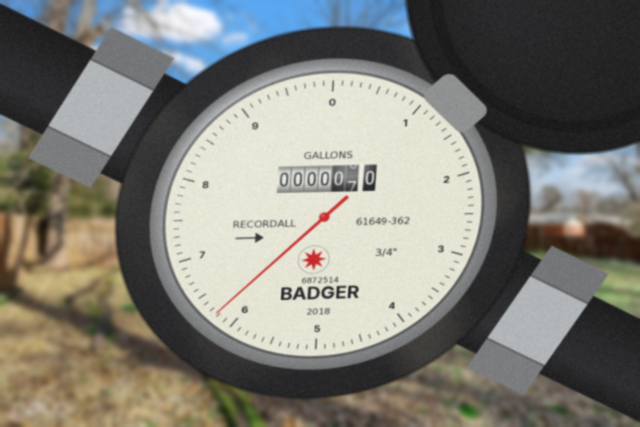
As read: **66.2** gal
